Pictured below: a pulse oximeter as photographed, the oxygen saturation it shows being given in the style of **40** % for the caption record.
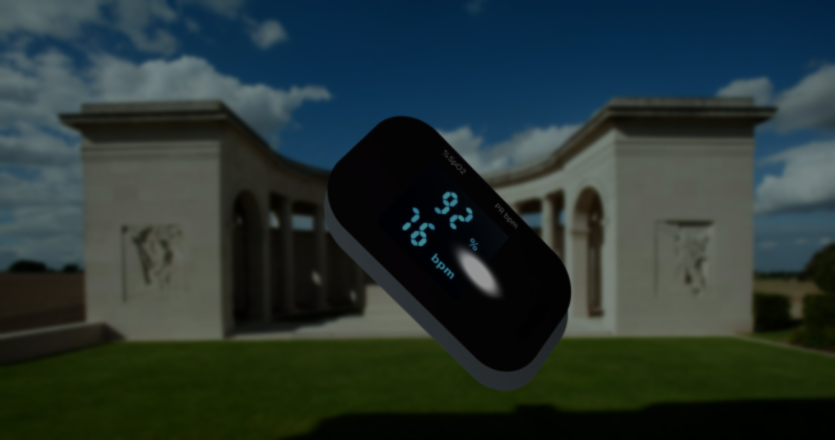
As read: **92** %
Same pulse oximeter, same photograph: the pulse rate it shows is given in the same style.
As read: **76** bpm
